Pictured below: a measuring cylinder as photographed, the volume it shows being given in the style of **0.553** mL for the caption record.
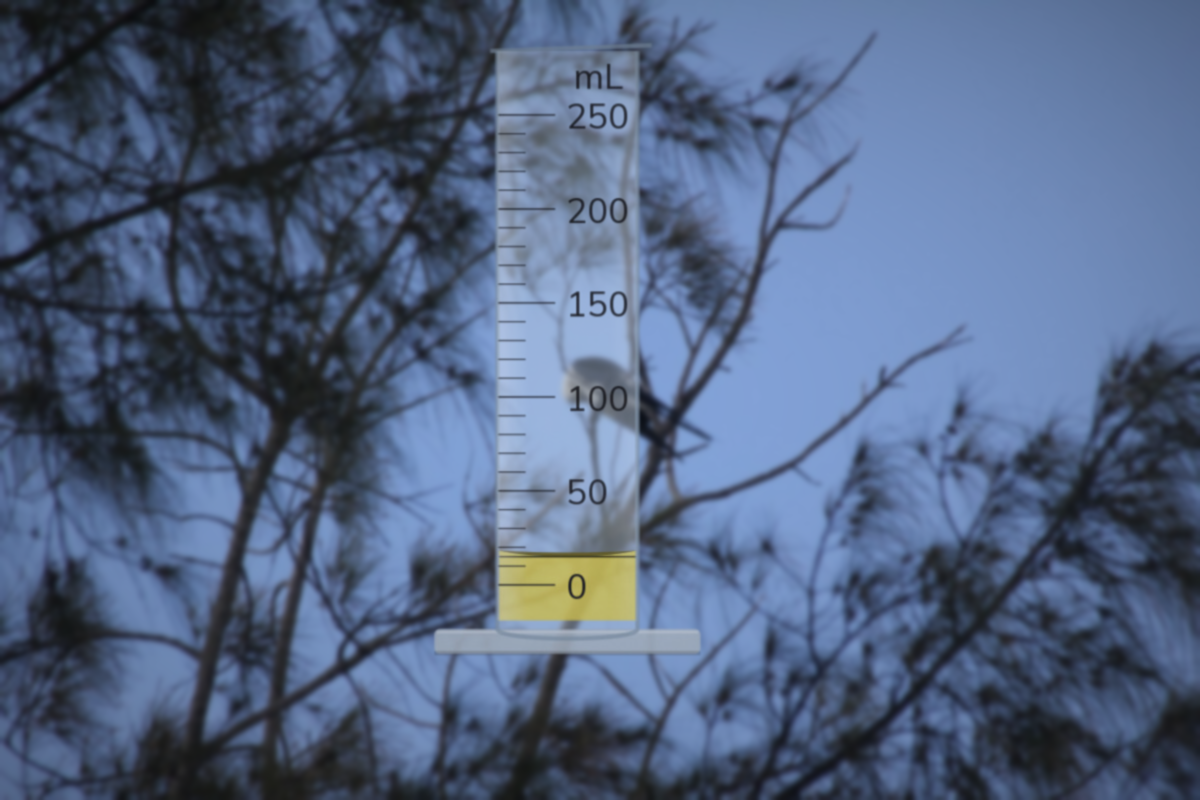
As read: **15** mL
